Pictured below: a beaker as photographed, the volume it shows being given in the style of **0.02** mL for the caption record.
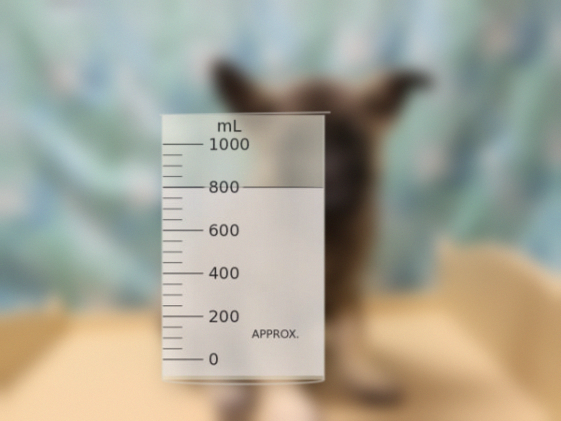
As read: **800** mL
